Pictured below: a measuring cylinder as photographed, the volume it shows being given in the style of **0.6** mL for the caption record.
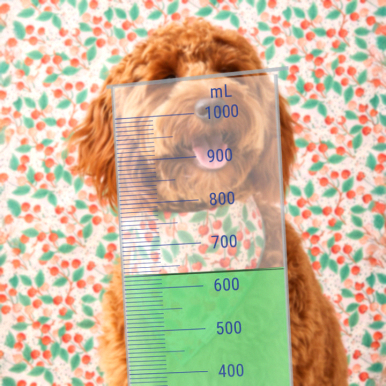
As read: **630** mL
